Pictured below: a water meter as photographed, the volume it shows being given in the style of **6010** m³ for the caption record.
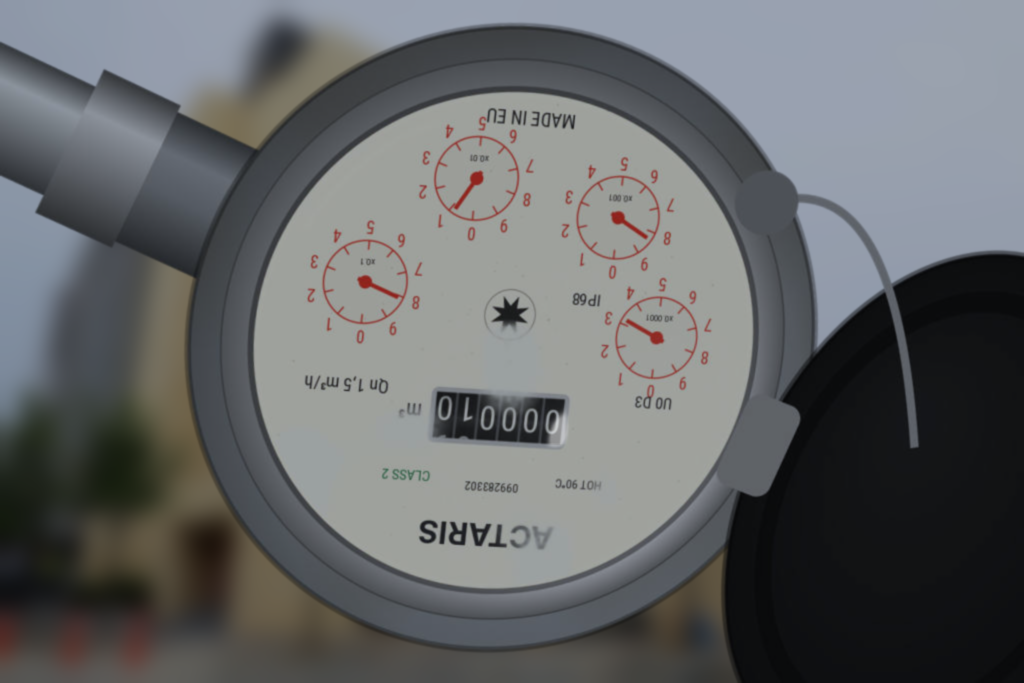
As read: **9.8083** m³
